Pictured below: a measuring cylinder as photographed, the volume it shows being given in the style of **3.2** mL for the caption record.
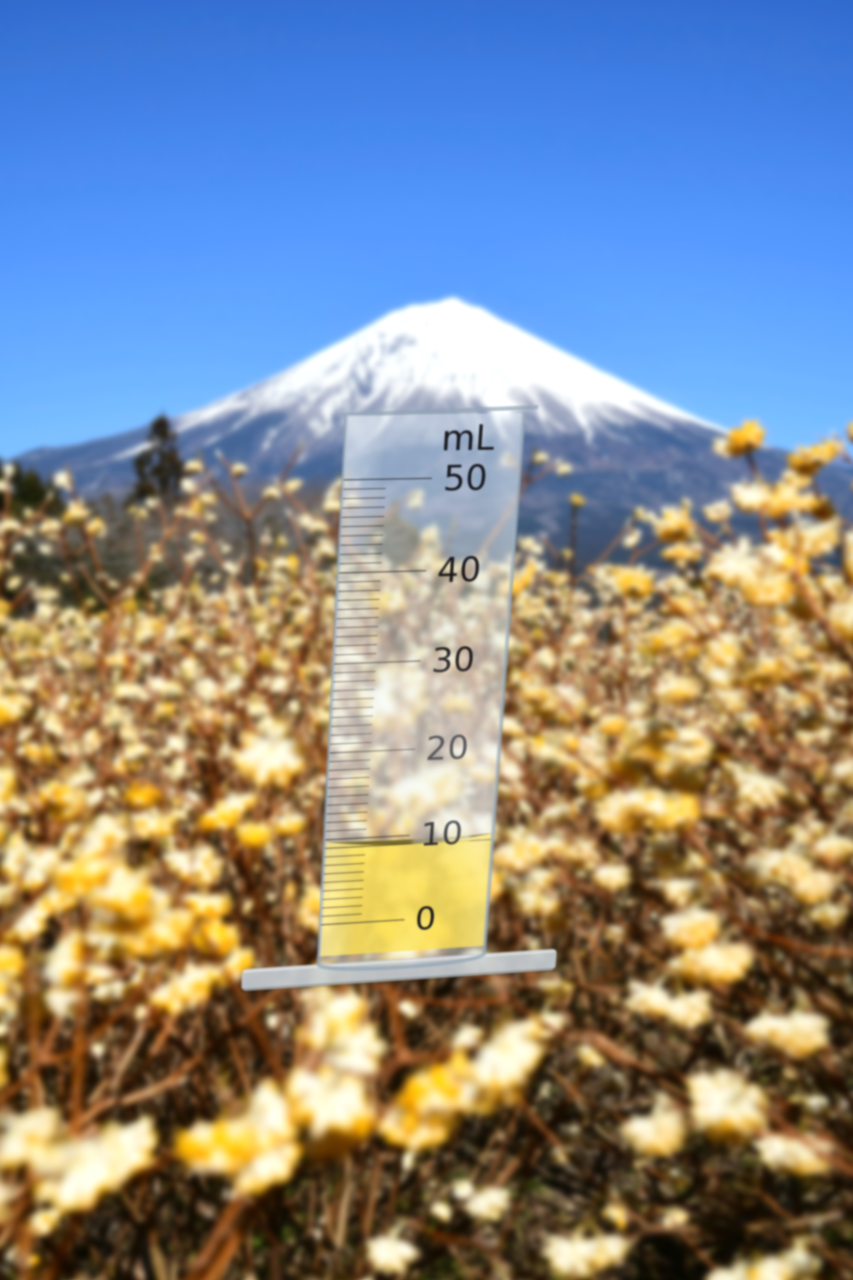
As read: **9** mL
